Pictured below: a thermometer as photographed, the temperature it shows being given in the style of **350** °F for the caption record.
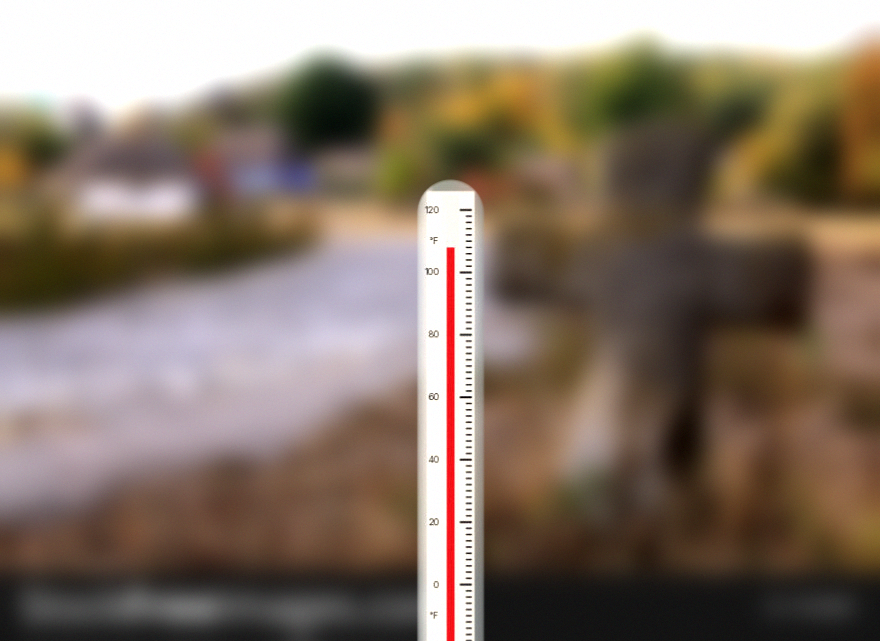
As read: **108** °F
